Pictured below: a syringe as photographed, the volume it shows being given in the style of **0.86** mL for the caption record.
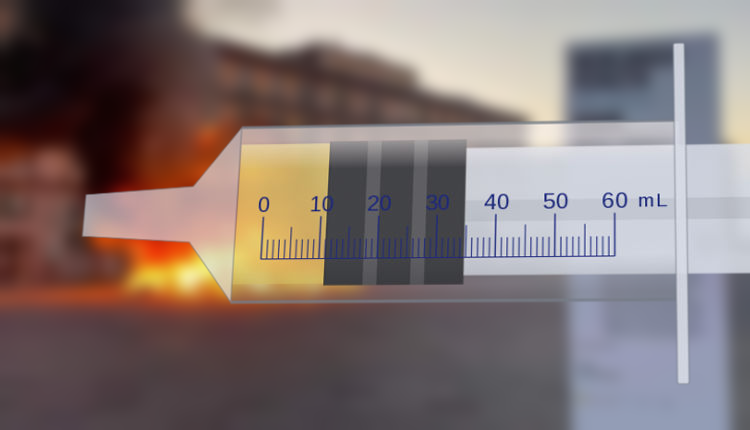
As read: **11** mL
